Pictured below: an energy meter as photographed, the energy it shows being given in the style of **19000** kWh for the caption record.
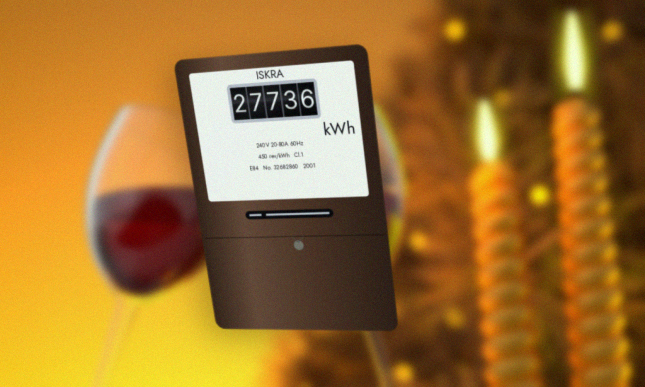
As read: **27736** kWh
